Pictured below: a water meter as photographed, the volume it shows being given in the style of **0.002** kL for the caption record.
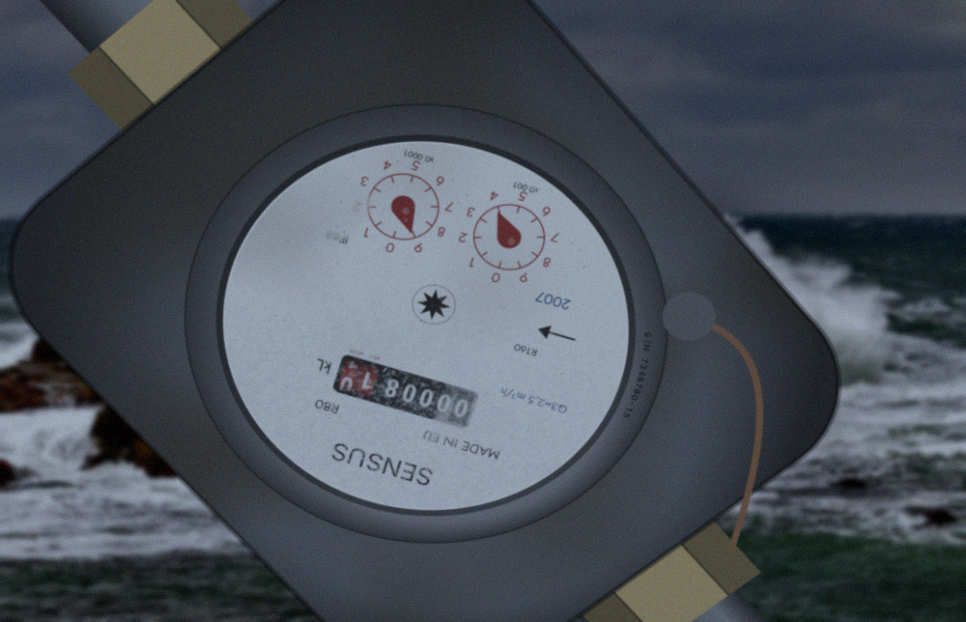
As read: **8.1039** kL
